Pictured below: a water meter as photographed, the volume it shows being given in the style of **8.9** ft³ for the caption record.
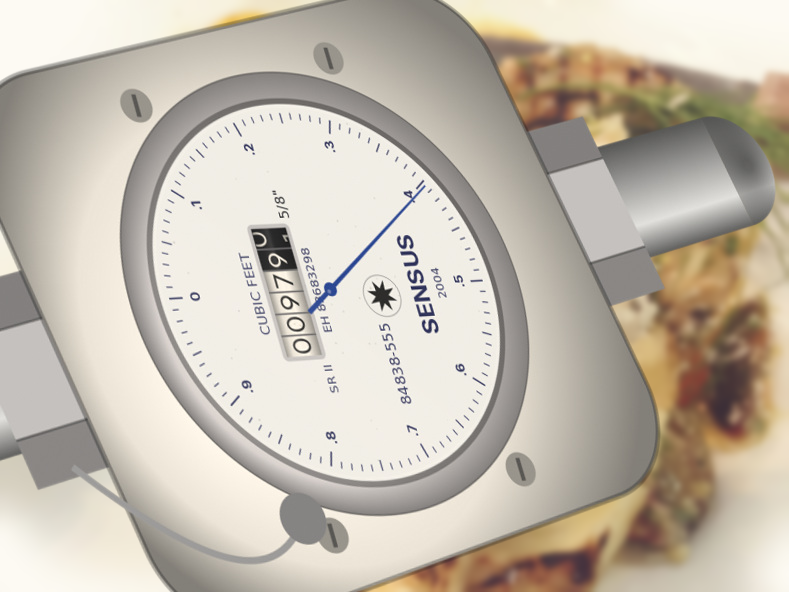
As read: **9790.40** ft³
